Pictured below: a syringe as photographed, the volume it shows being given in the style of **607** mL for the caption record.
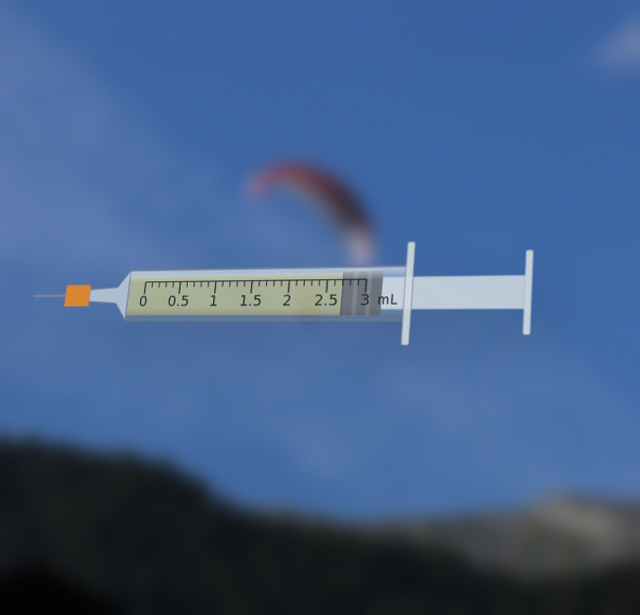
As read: **2.7** mL
